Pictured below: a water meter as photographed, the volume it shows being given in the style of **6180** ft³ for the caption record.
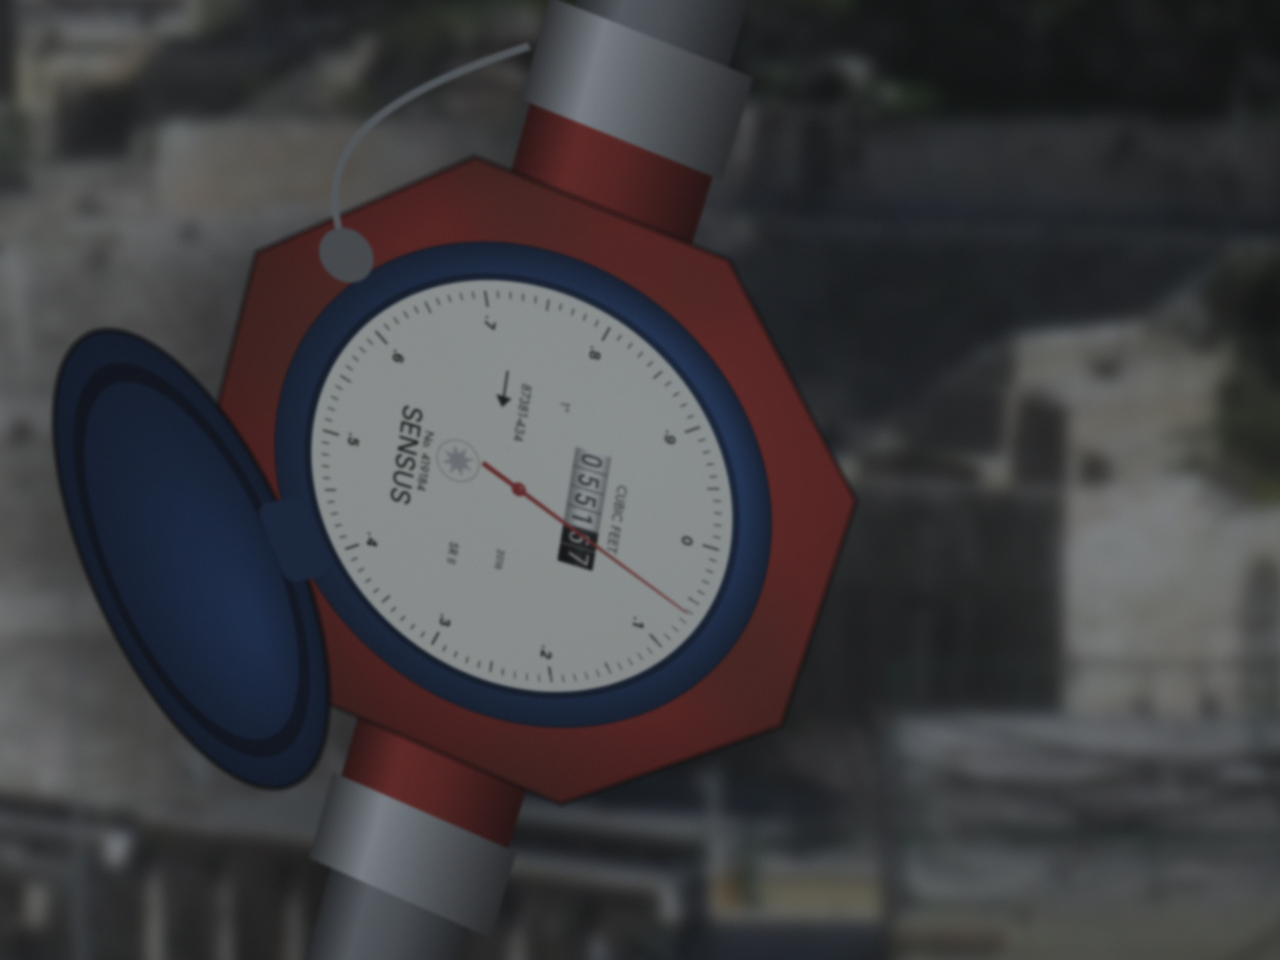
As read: **55157.06** ft³
